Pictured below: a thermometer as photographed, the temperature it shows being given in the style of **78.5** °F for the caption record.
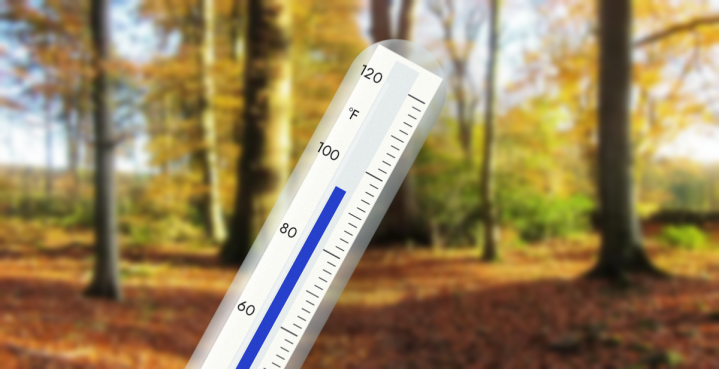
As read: **94** °F
